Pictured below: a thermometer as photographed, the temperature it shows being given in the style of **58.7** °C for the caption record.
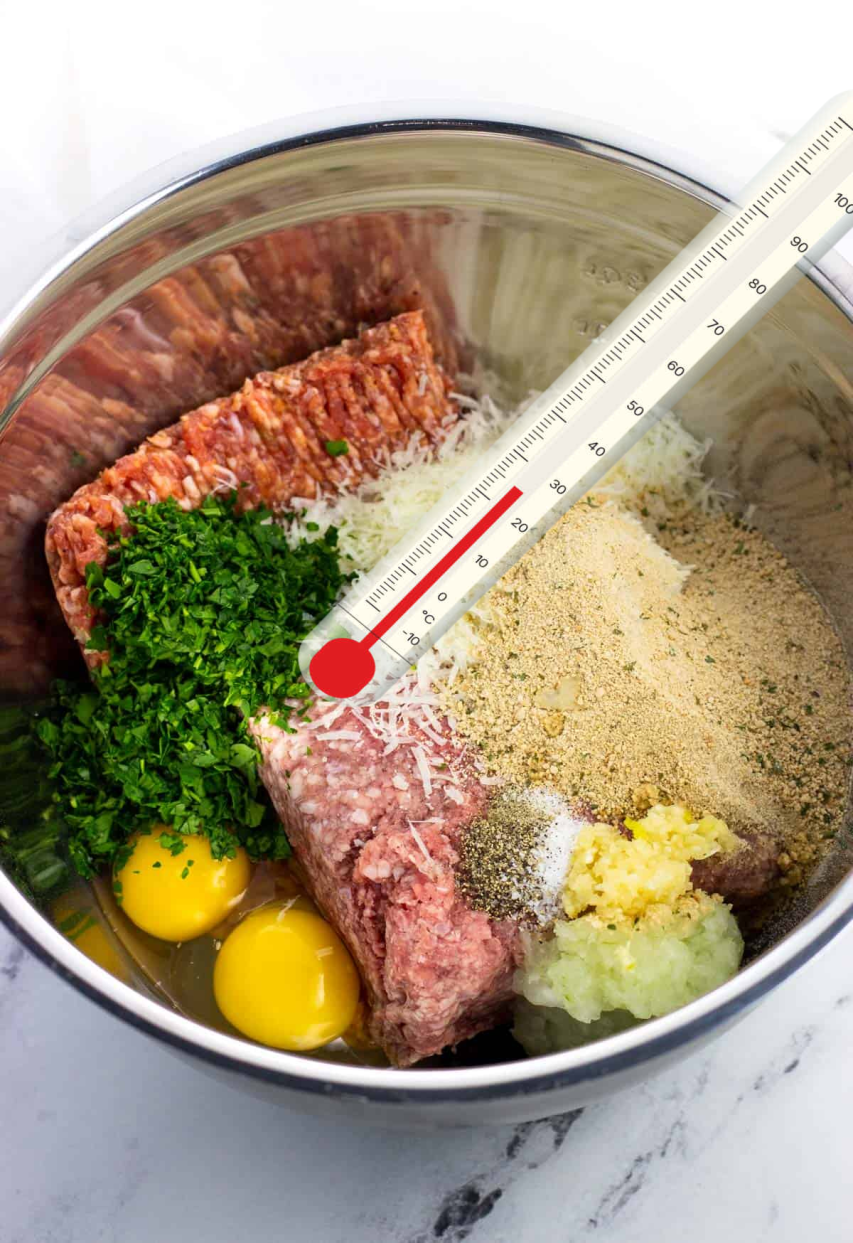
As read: **25** °C
